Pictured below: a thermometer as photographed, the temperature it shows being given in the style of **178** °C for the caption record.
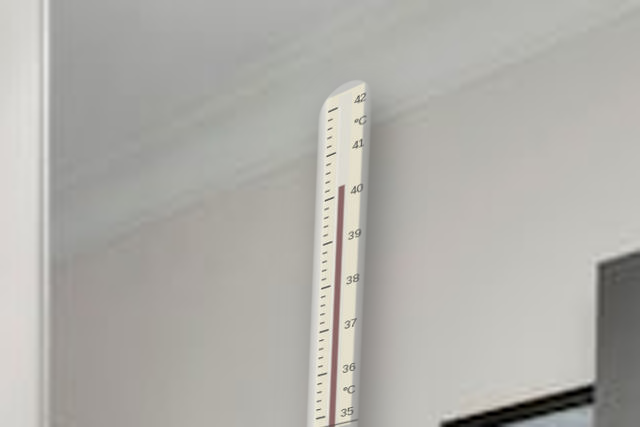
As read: **40.2** °C
